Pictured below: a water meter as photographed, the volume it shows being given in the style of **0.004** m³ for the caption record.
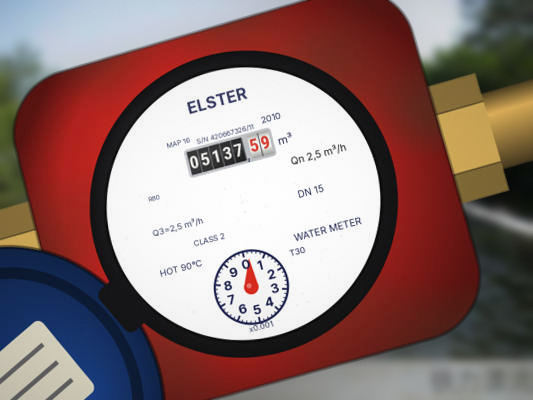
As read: **5137.590** m³
